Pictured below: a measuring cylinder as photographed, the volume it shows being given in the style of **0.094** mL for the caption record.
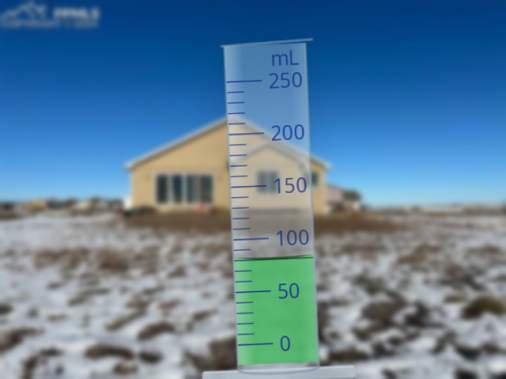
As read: **80** mL
